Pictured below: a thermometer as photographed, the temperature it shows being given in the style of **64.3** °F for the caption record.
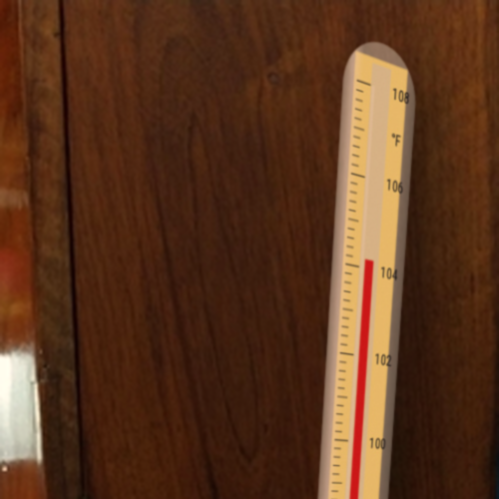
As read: **104.2** °F
